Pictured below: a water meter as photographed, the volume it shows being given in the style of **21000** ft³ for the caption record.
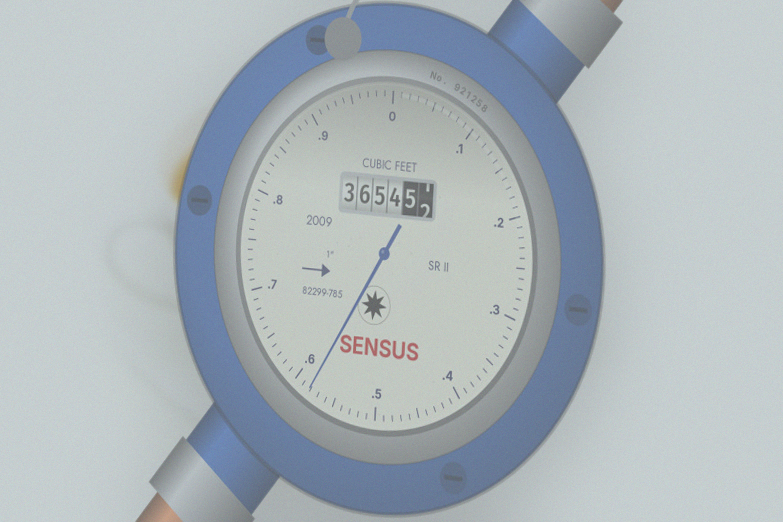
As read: **365451.58** ft³
